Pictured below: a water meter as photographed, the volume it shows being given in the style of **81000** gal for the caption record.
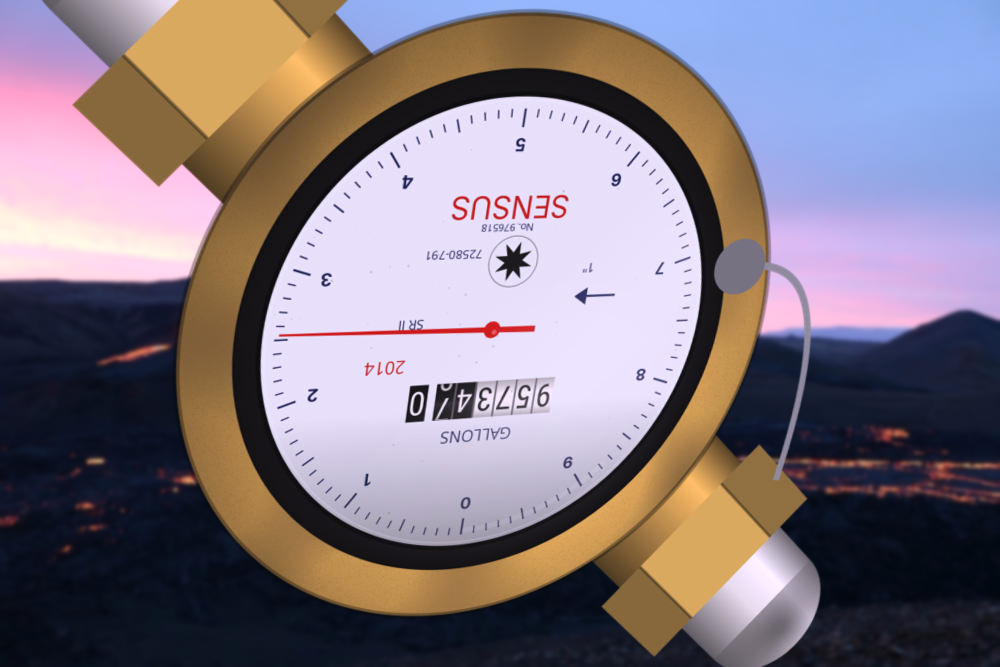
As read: **9573472.5** gal
